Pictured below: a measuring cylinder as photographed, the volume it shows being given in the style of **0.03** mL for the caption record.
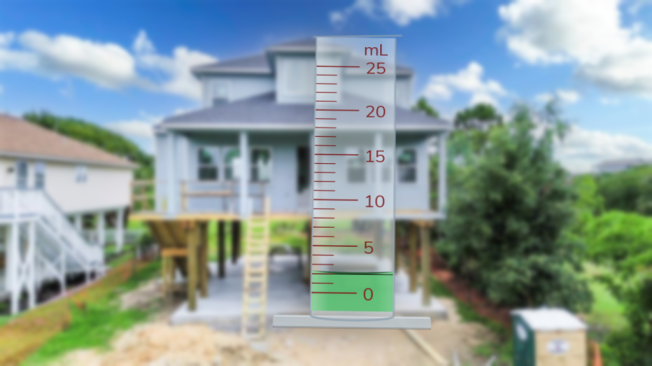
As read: **2** mL
